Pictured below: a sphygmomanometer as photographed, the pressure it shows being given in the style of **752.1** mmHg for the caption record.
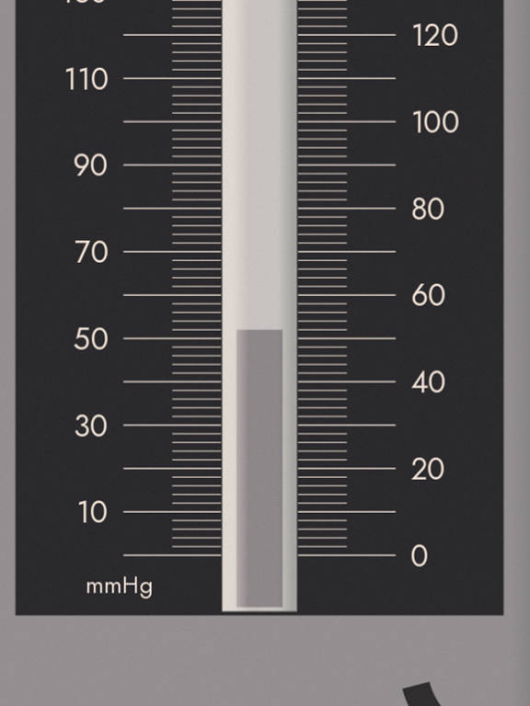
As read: **52** mmHg
